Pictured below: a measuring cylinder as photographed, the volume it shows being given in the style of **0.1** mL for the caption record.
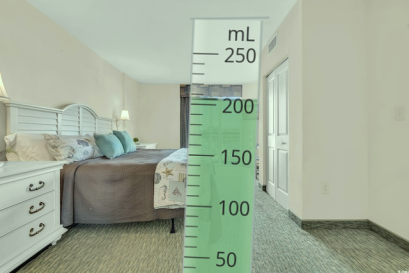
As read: **205** mL
